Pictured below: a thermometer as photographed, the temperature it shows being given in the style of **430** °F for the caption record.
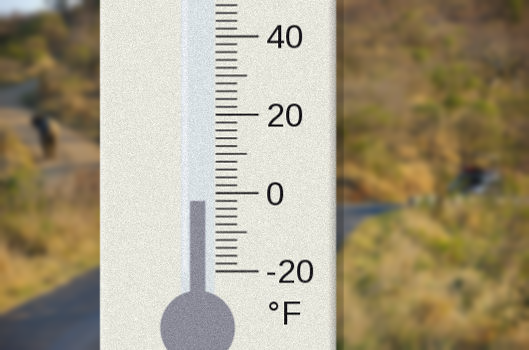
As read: **-2** °F
